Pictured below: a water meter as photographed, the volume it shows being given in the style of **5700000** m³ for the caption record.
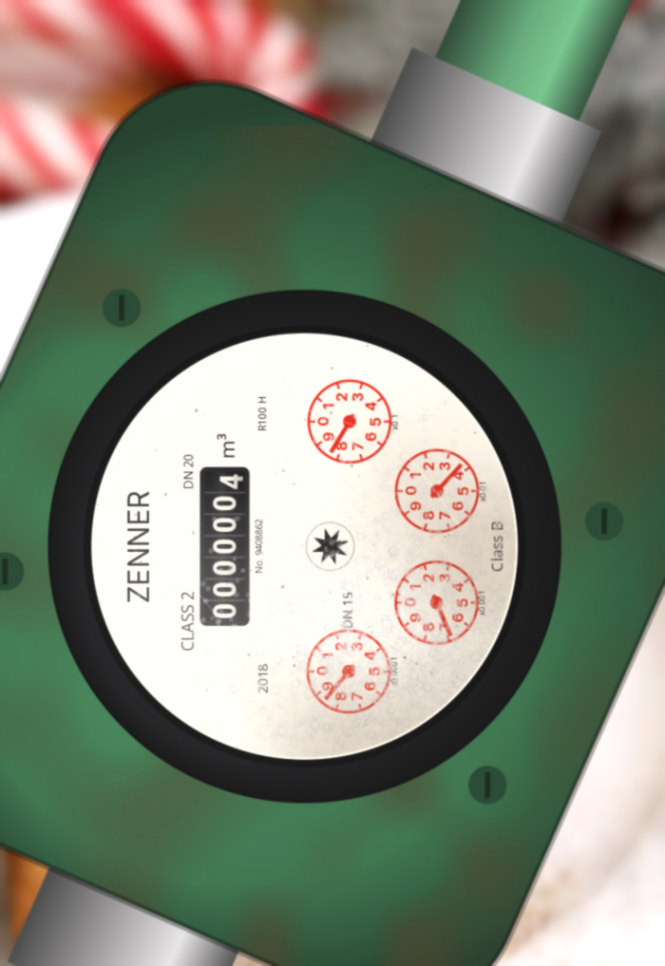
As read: **3.8368** m³
